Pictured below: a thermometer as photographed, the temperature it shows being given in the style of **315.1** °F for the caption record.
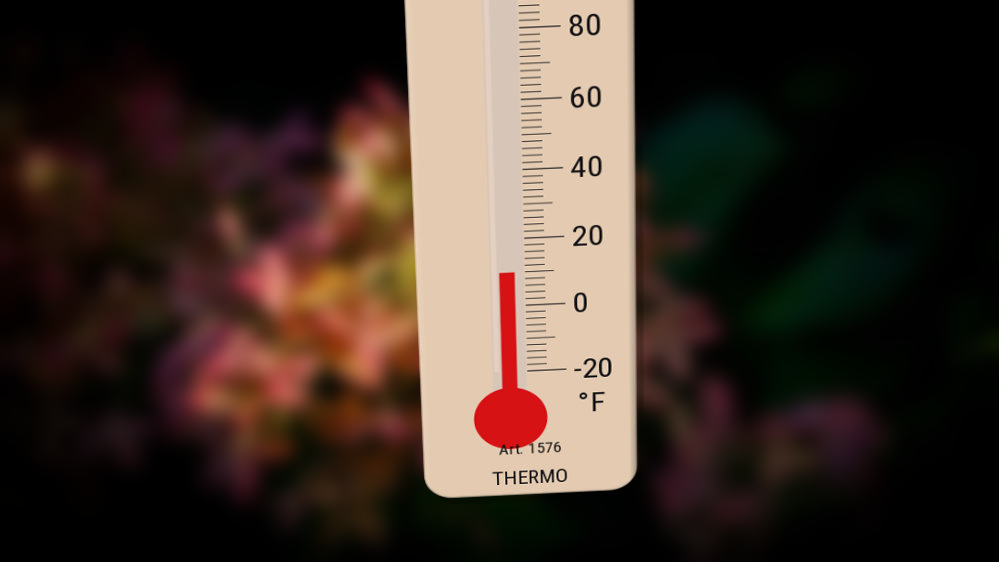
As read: **10** °F
